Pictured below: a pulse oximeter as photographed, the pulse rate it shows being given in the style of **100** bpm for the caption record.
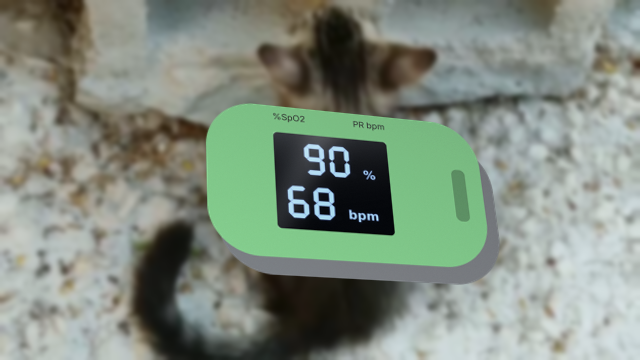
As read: **68** bpm
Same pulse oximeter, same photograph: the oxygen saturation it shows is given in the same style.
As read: **90** %
